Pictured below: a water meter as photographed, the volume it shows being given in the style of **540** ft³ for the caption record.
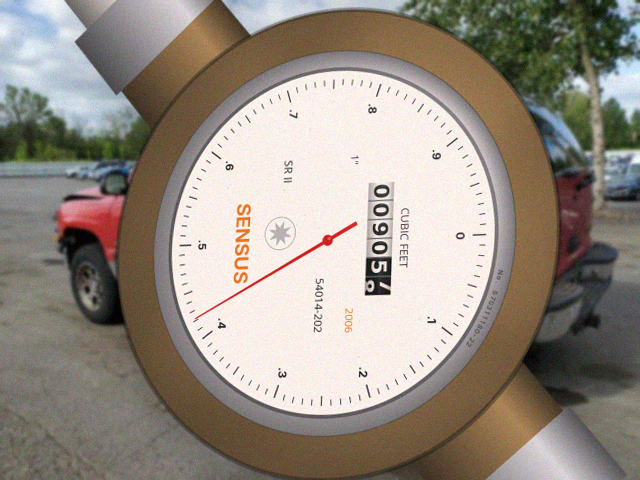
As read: **9057.42** ft³
